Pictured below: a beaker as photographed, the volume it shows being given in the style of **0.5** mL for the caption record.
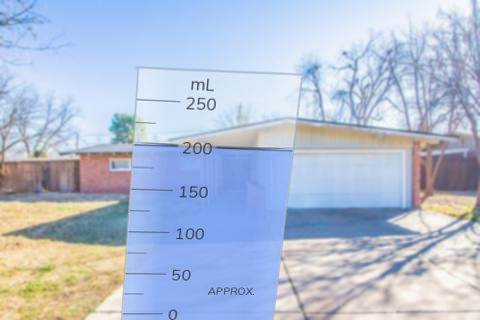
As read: **200** mL
